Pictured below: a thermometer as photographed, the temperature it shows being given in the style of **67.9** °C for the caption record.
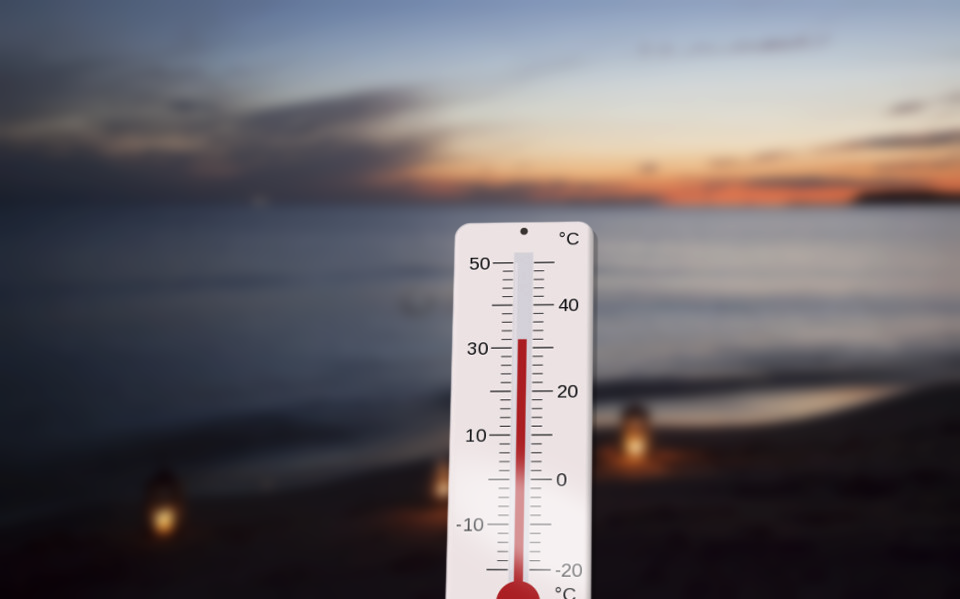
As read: **32** °C
